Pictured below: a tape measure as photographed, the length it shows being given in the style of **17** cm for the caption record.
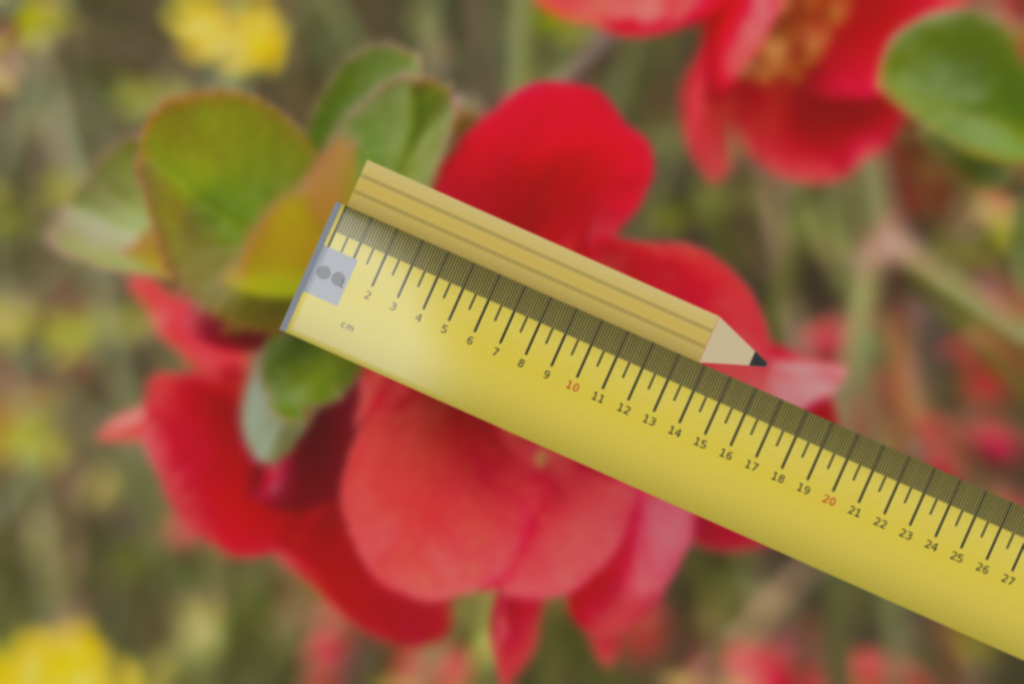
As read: **16** cm
